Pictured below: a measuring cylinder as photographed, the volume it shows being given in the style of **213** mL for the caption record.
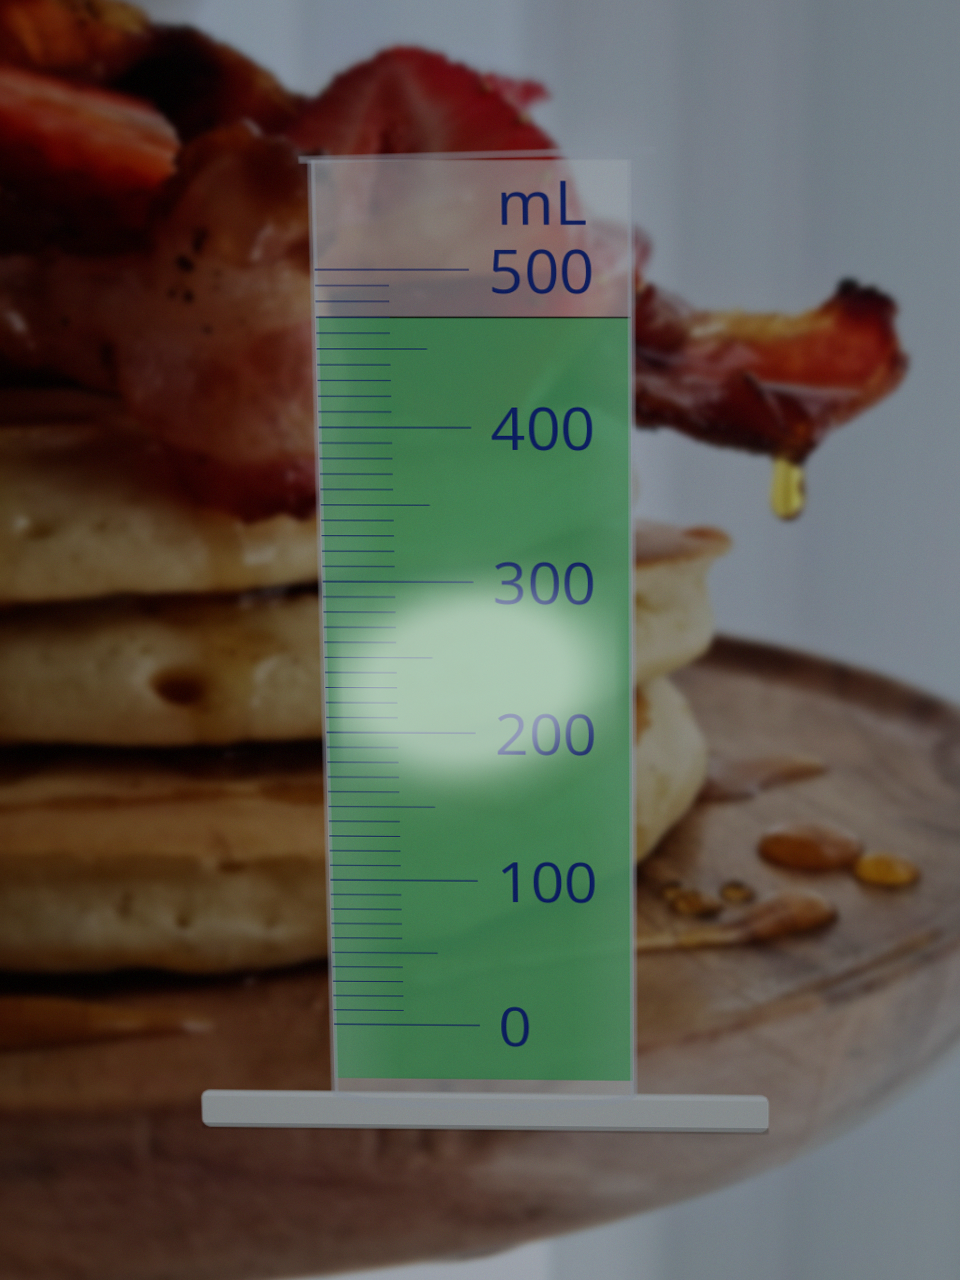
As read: **470** mL
